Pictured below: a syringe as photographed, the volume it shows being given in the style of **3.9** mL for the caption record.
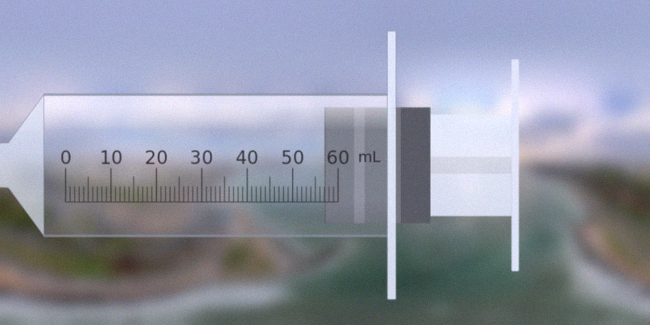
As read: **57** mL
